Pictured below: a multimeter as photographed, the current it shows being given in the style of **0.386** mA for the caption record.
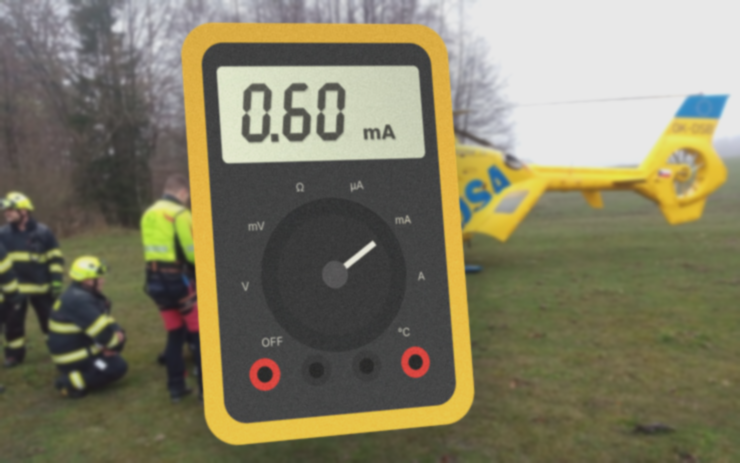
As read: **0.60** mA
